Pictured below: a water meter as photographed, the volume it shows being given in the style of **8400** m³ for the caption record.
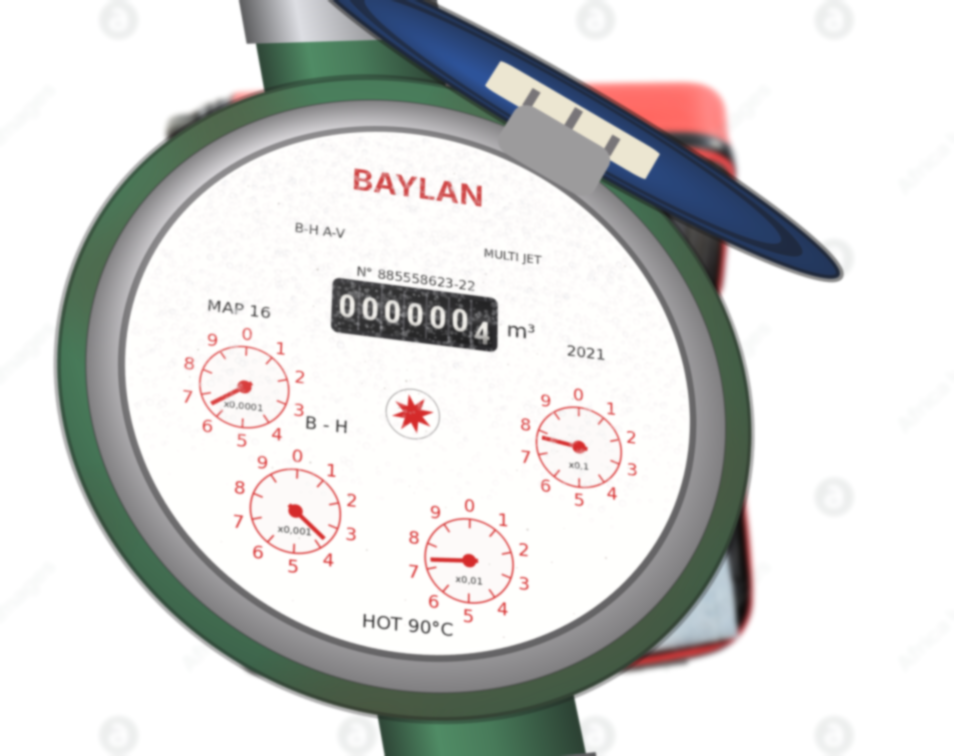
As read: **3.7736** m³
